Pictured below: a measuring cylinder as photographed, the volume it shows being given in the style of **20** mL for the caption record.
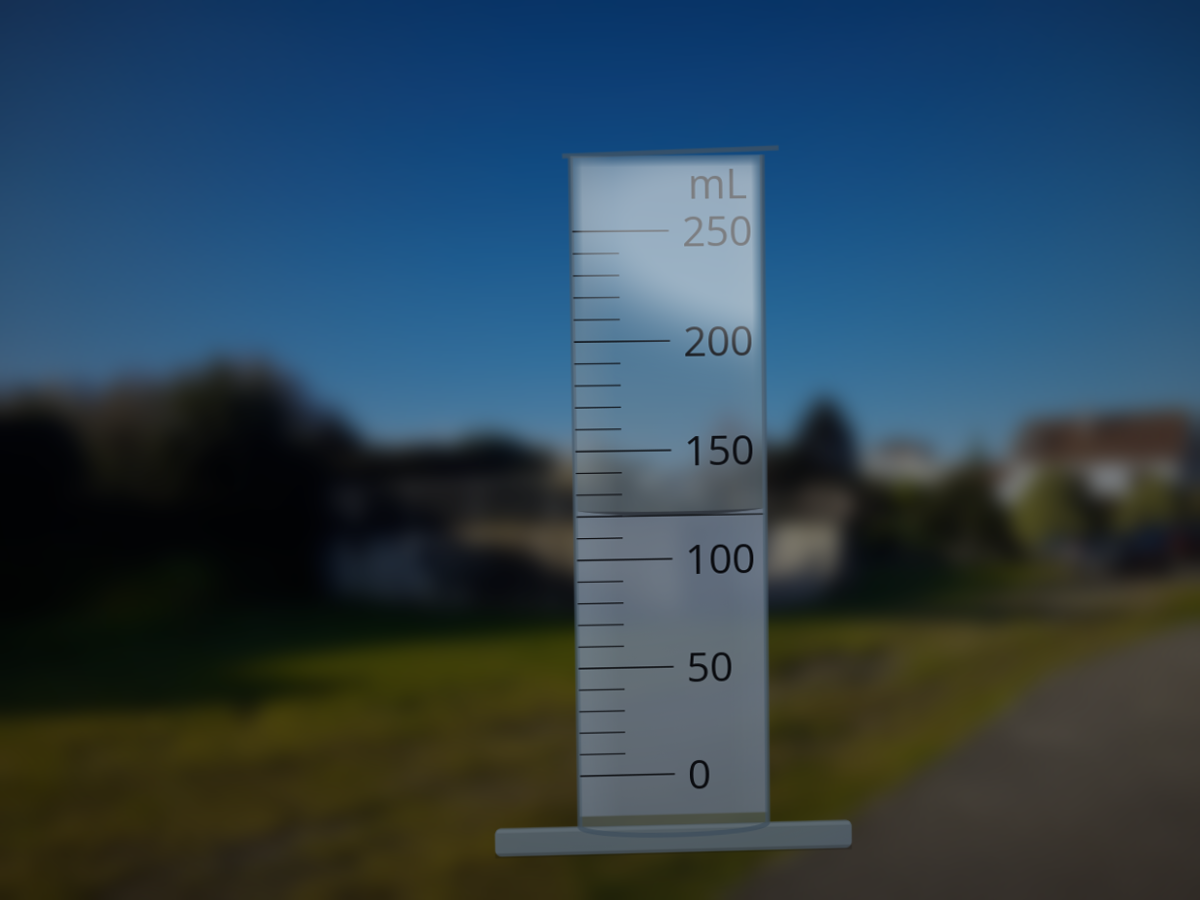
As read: **120** mL
